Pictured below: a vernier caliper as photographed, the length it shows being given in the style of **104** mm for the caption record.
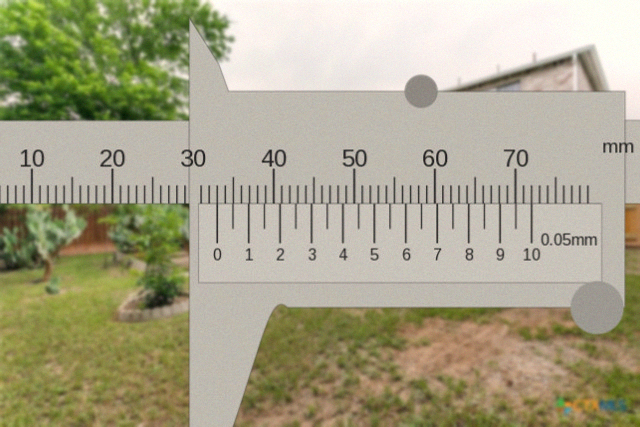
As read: **33.0** mm
